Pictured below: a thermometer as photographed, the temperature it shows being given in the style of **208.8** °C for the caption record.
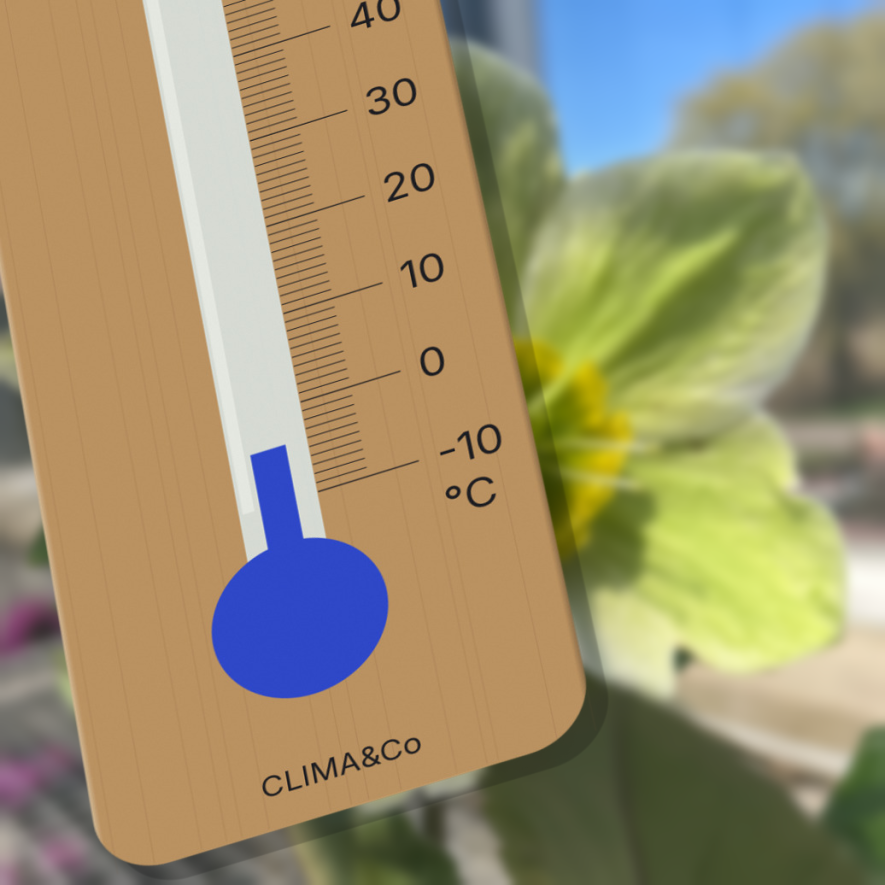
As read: **-4** °C
